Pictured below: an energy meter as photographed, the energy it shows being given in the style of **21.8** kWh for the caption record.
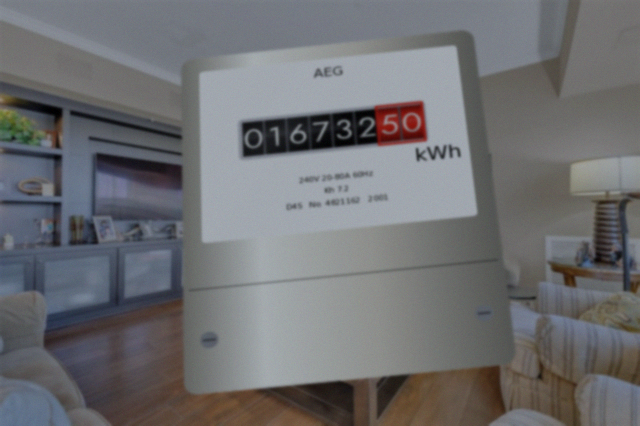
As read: **16732.50** kWh
